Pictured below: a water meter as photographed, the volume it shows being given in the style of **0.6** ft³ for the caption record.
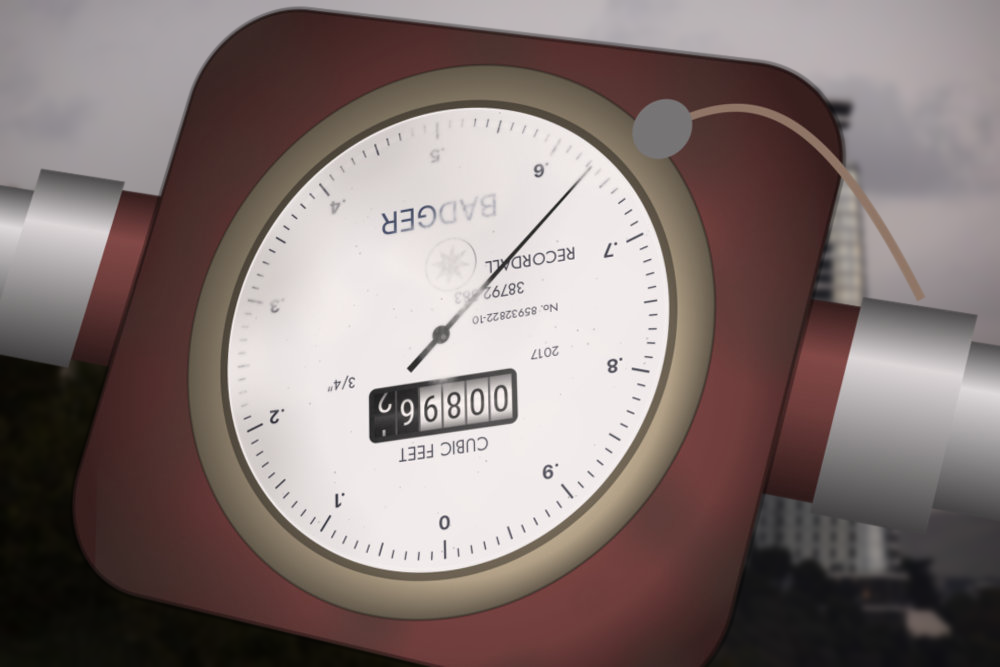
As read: **8961.63** ft³
